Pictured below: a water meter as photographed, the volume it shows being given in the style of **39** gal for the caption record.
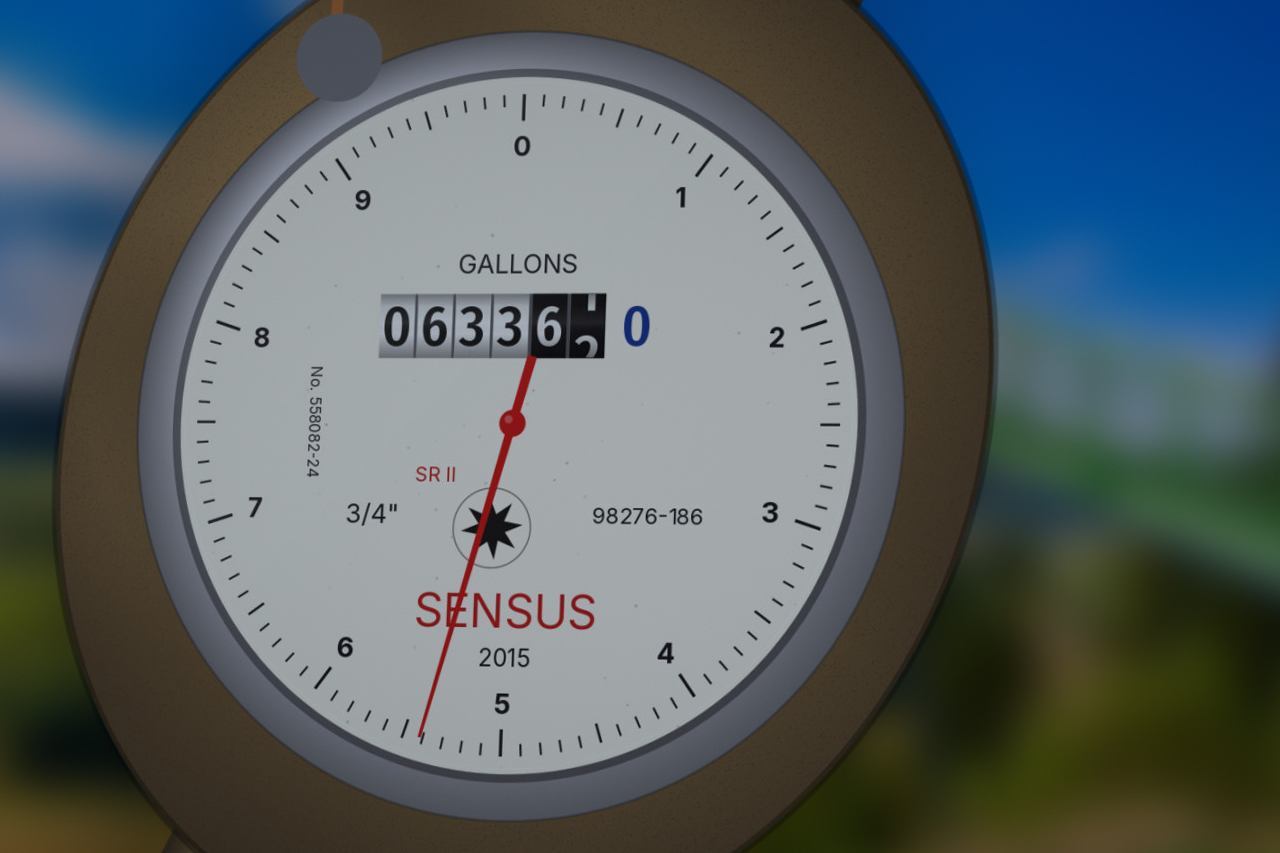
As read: **633615.4** gal
